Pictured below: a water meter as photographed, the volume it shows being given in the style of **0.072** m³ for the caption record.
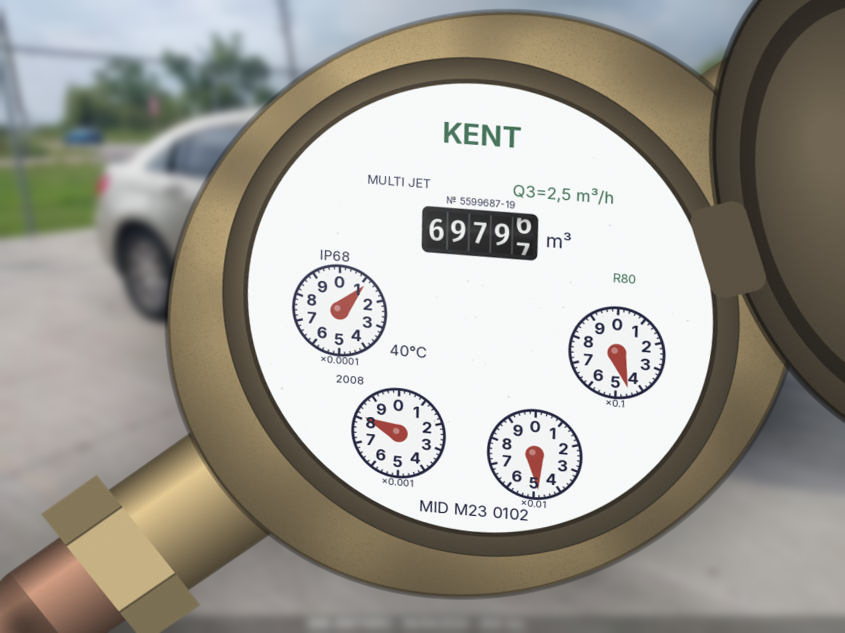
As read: **69796.4481** m³
